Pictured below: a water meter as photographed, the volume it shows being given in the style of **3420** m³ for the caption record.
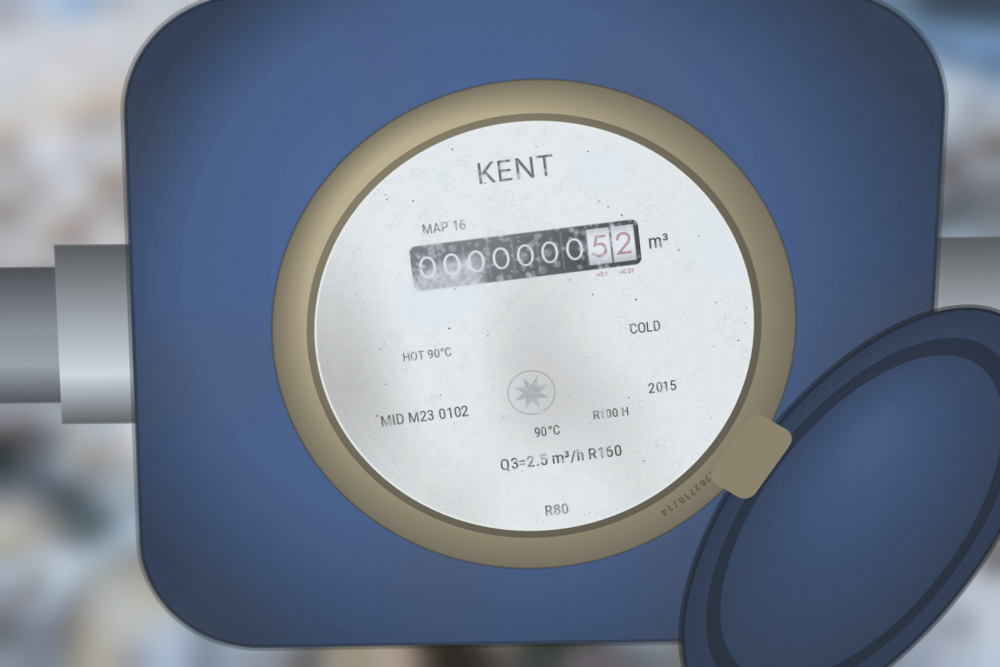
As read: **0.52** m³
